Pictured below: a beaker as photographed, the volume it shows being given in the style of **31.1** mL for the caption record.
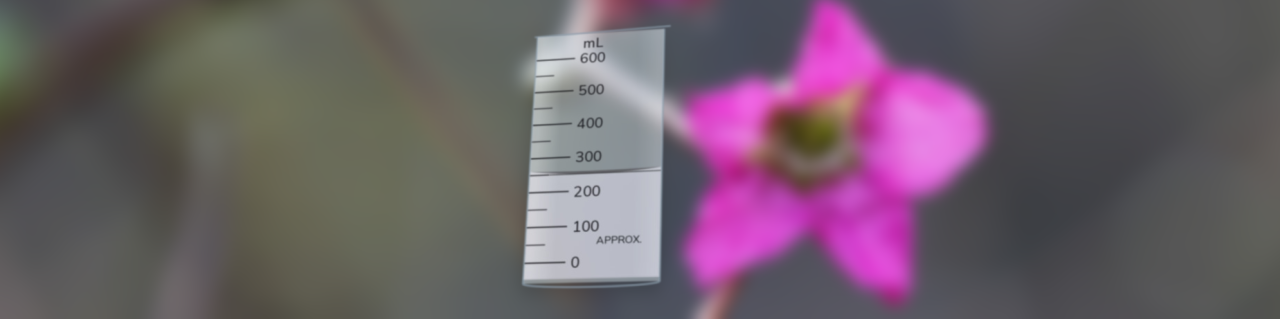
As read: **250** mL
